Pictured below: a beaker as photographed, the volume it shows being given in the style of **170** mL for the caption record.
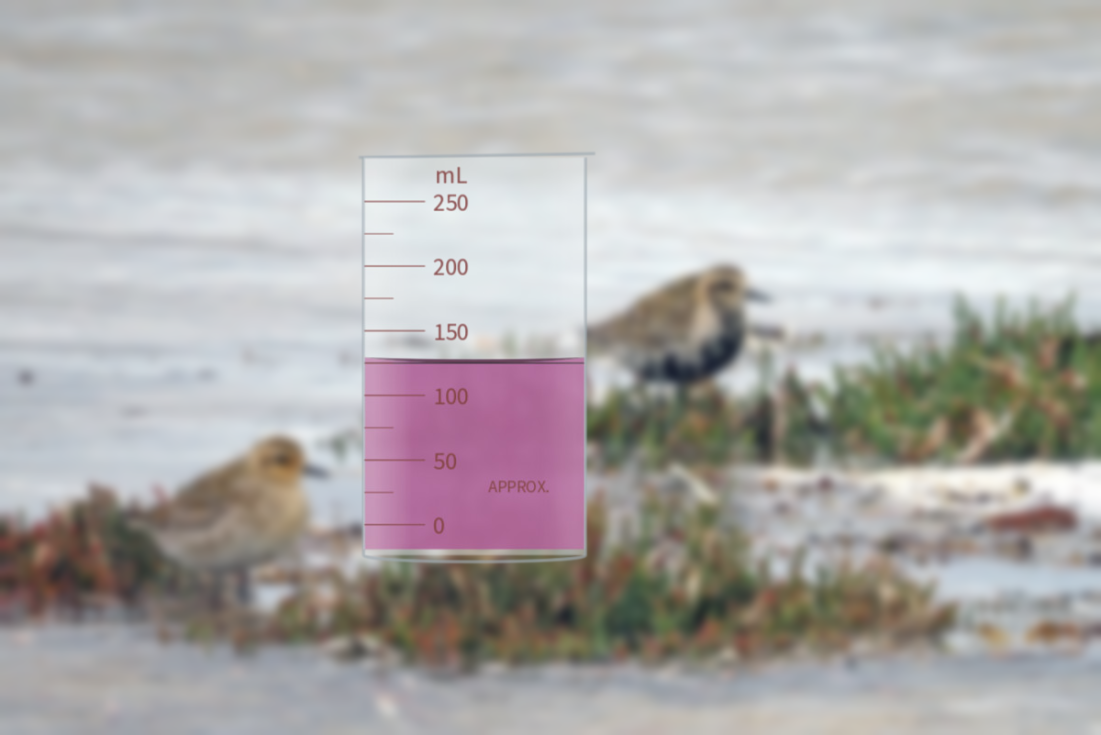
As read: **125** mL
